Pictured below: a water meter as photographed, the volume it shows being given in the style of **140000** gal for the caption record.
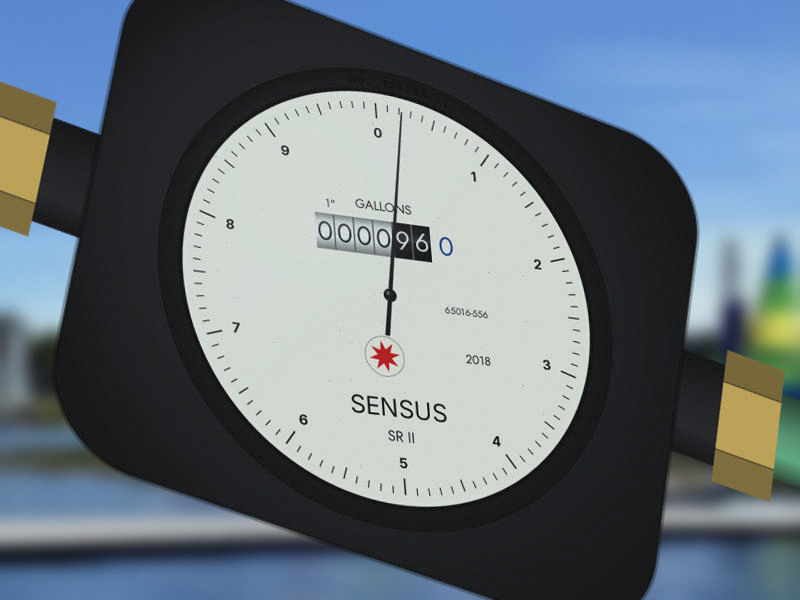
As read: **960.2** gal
